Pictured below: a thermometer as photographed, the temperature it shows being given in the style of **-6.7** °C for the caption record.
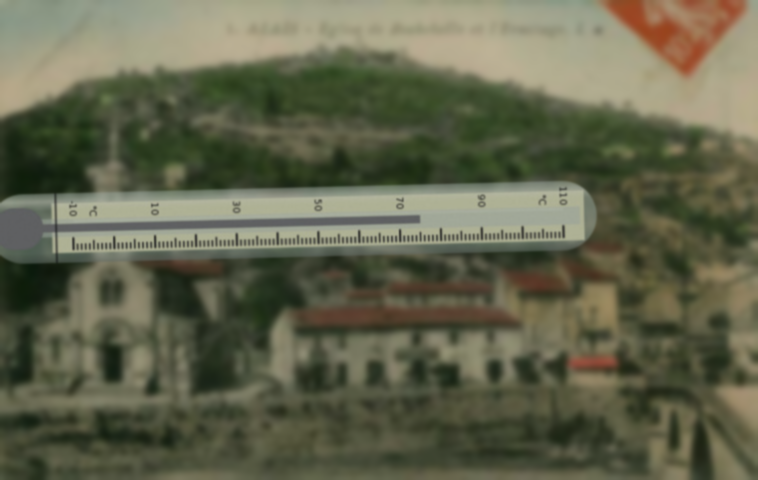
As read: **75** °C
